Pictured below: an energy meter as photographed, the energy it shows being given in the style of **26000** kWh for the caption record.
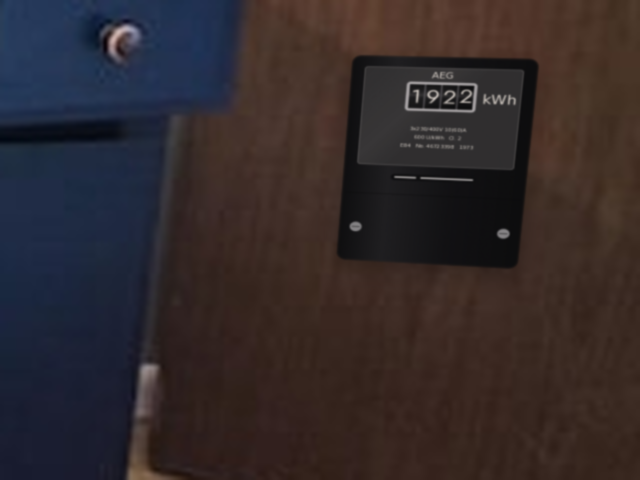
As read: **1922** kWh
